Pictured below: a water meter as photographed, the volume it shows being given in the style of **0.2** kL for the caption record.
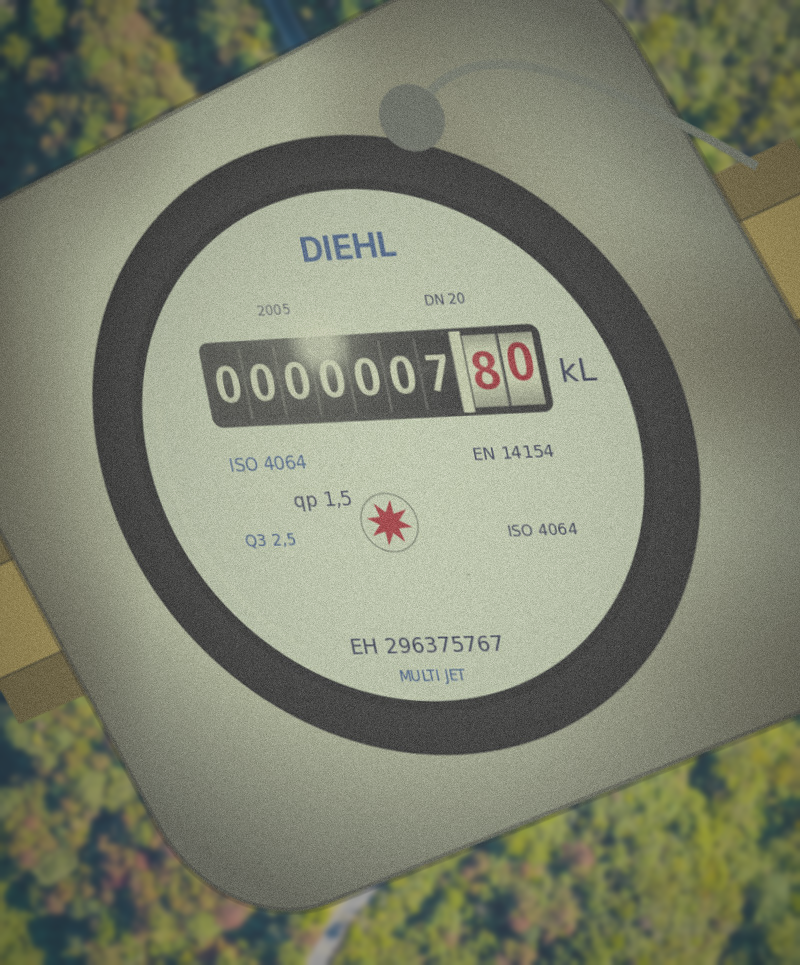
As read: **7.80** kL
